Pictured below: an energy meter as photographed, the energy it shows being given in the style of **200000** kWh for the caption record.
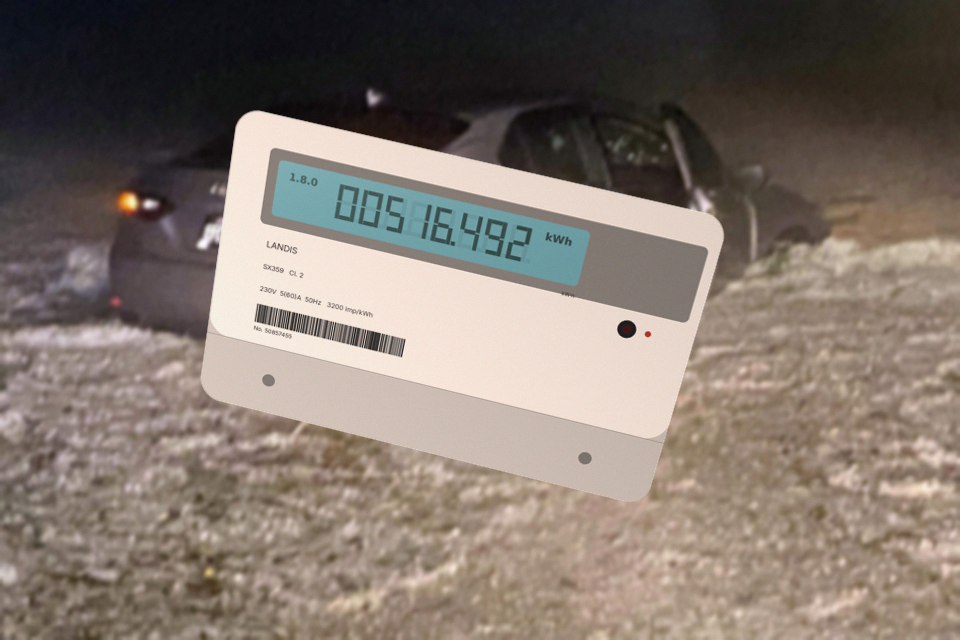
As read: **516.492** kWh
